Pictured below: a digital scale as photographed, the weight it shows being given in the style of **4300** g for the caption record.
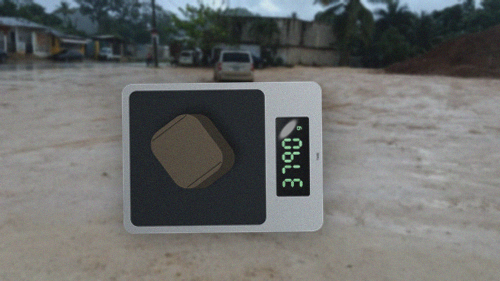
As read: **3790** g
